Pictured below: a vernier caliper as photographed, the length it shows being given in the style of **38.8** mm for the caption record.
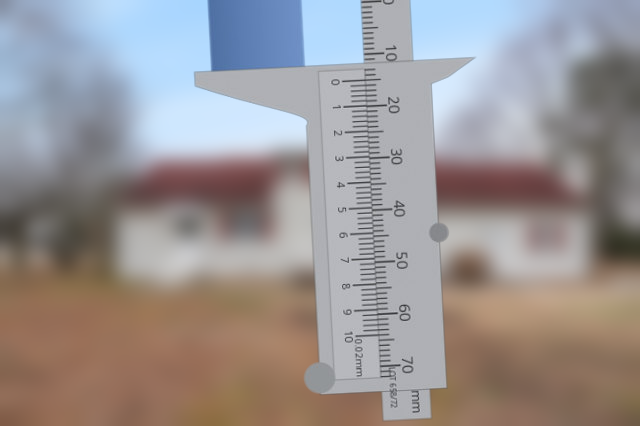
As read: **15.0** mm
